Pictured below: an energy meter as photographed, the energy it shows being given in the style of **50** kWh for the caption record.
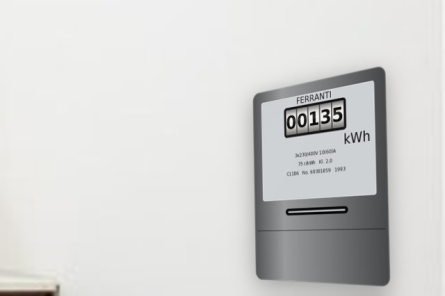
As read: **135** kWh
